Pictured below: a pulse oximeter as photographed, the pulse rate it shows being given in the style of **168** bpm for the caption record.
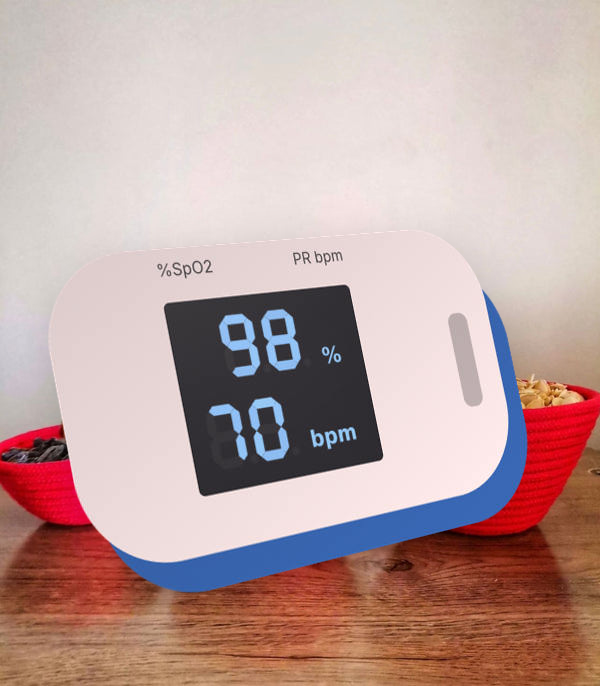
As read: **70** bpm
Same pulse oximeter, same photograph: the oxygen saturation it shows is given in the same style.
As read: **98** %
